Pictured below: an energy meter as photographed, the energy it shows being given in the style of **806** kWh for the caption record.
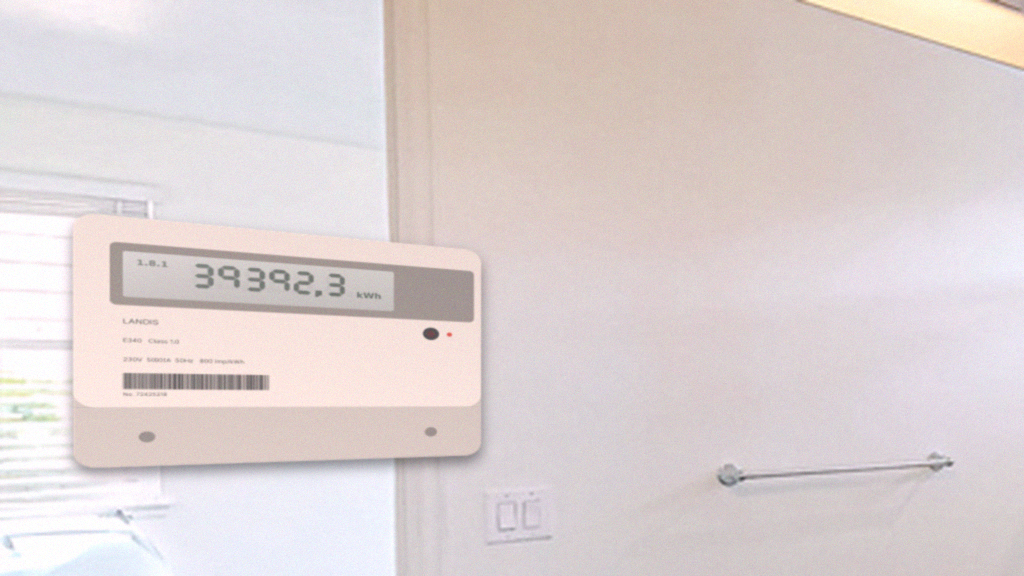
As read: **39392.3** kWh
